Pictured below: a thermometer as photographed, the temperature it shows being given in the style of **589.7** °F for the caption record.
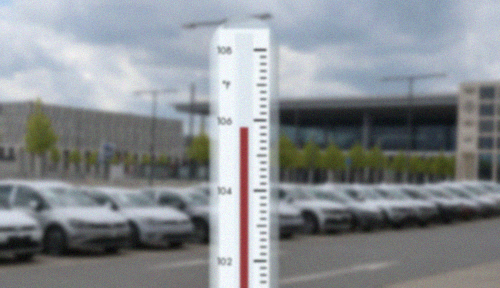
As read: **105.8** °F
